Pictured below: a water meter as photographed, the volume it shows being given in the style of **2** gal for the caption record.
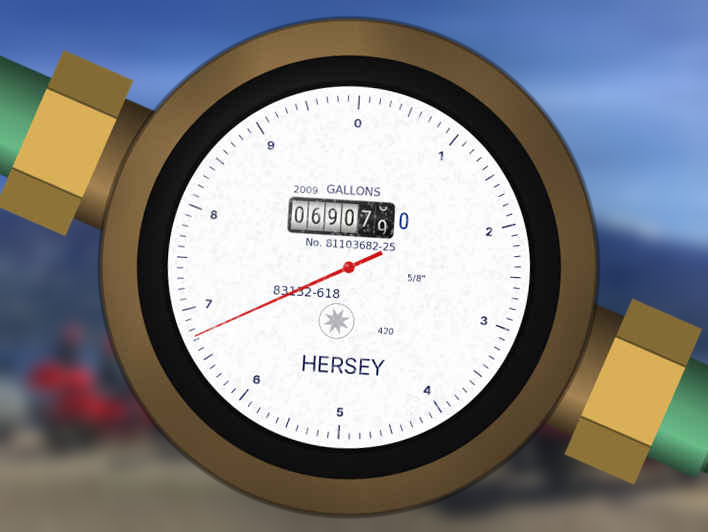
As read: **690786.7** gal
